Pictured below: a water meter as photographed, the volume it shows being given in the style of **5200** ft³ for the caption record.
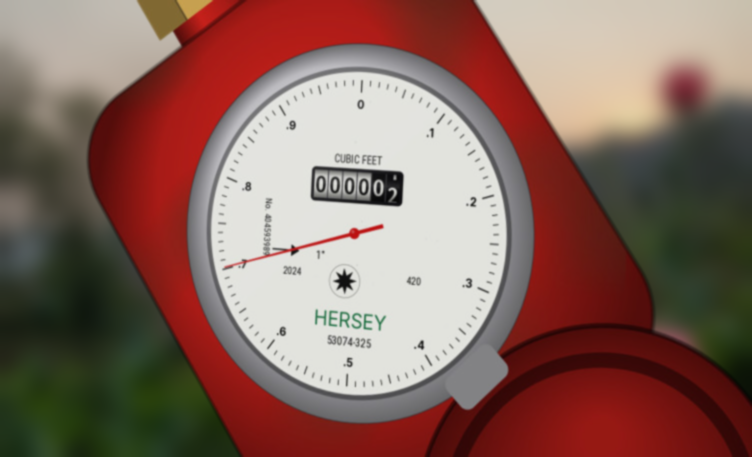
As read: **1.70** ft³
